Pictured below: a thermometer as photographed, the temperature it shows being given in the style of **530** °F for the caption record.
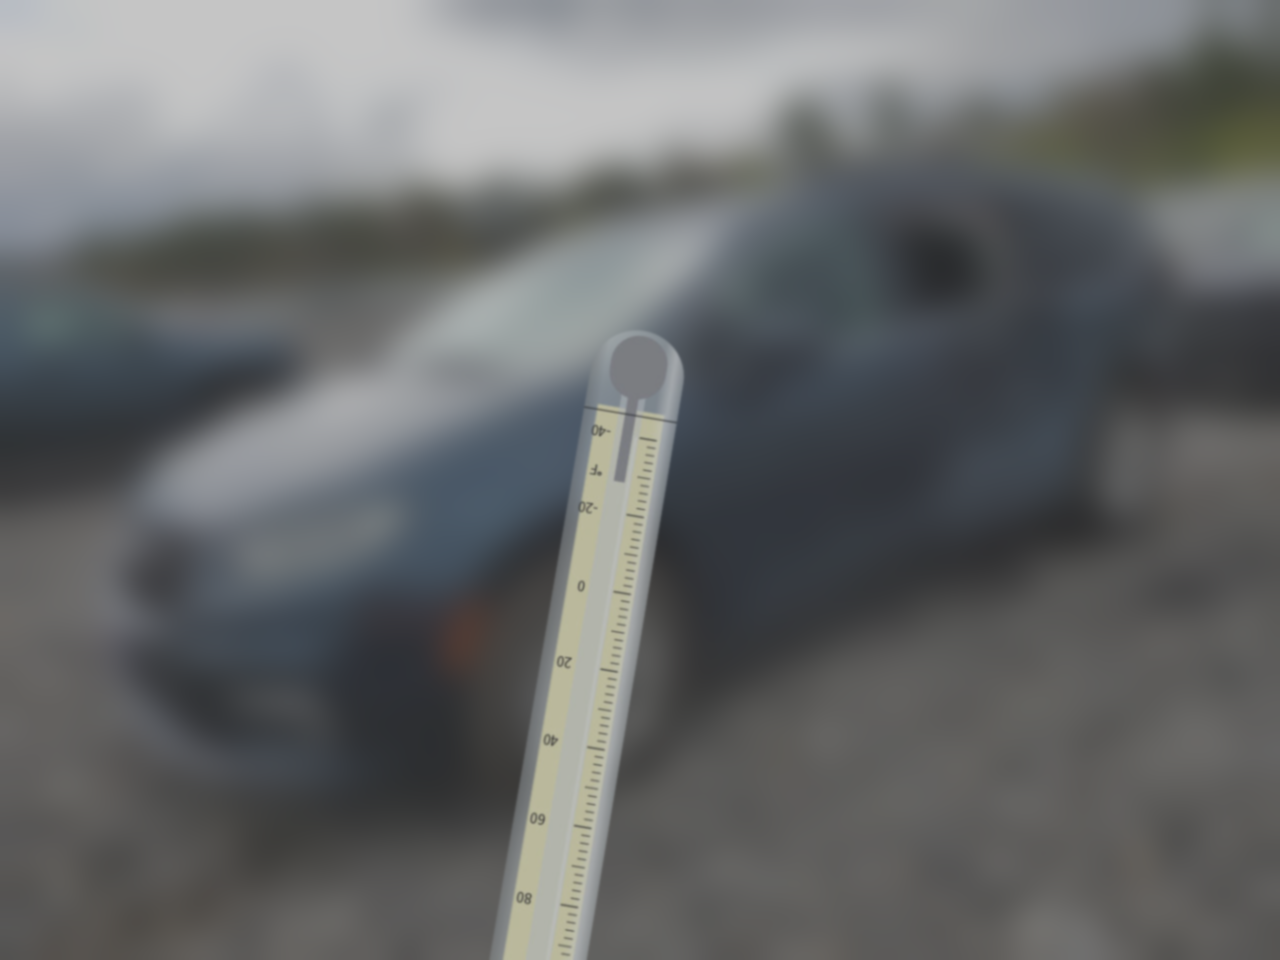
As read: **-28** °F
